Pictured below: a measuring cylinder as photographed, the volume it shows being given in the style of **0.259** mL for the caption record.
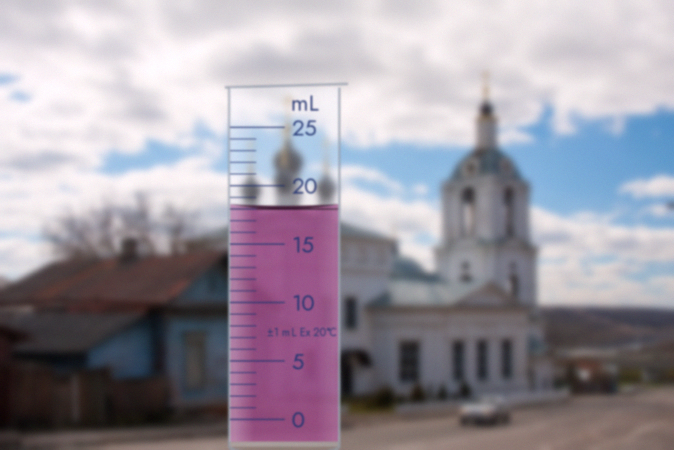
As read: **18** mL
